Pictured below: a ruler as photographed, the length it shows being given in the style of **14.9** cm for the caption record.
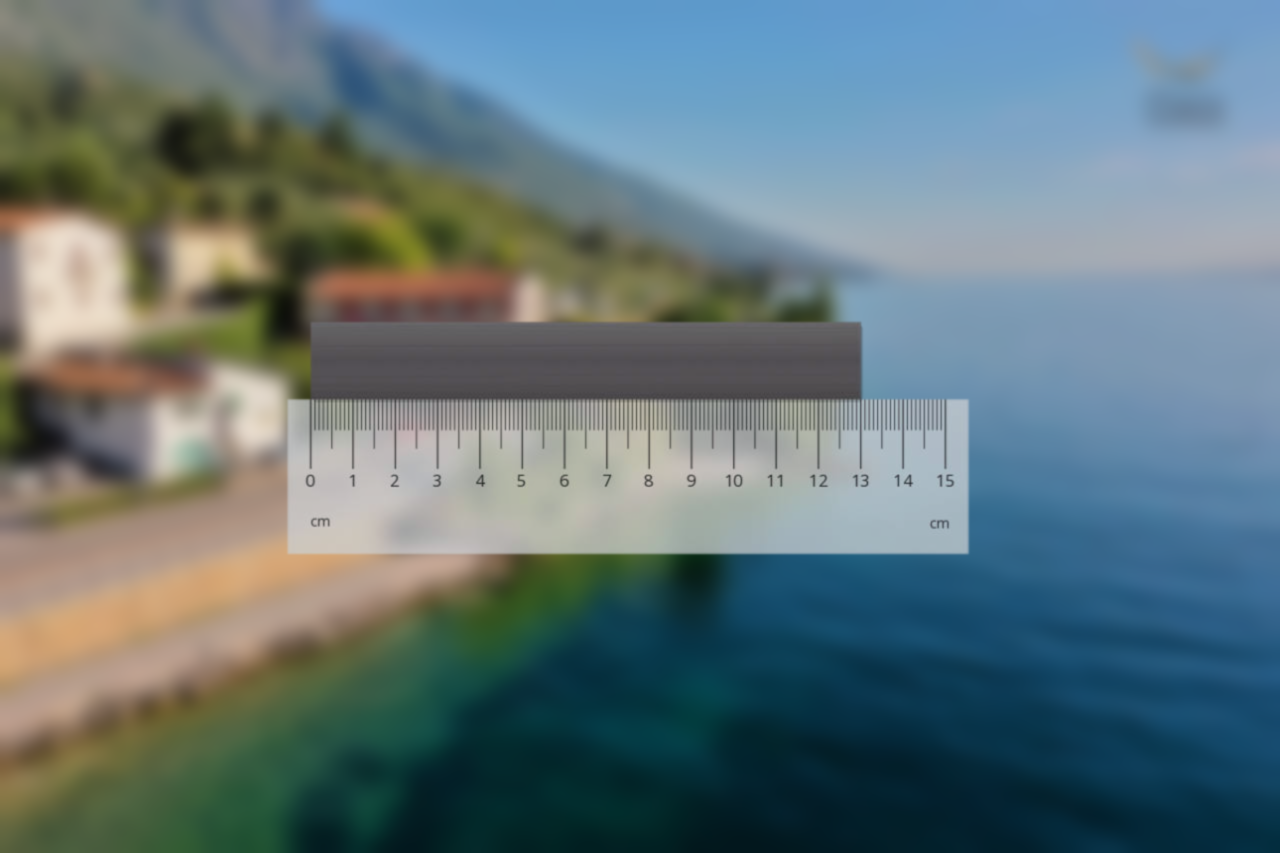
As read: **13** cm
